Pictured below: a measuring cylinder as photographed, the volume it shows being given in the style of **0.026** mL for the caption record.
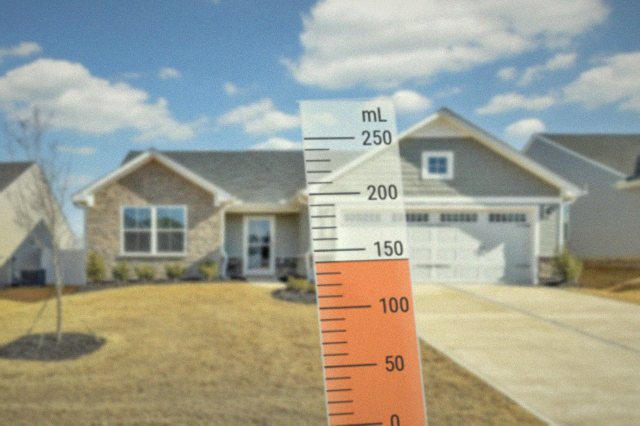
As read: **140** mL
